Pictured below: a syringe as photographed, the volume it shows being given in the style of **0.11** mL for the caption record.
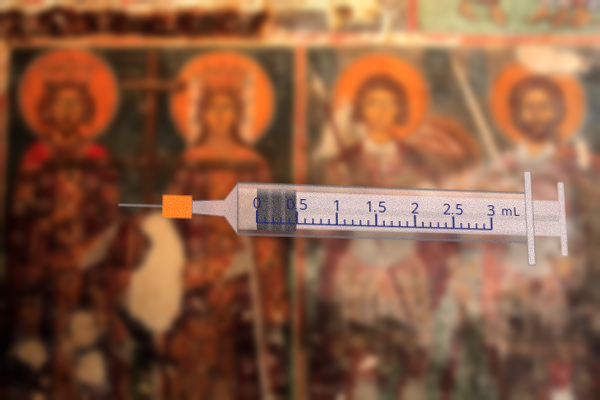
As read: **0** mL
